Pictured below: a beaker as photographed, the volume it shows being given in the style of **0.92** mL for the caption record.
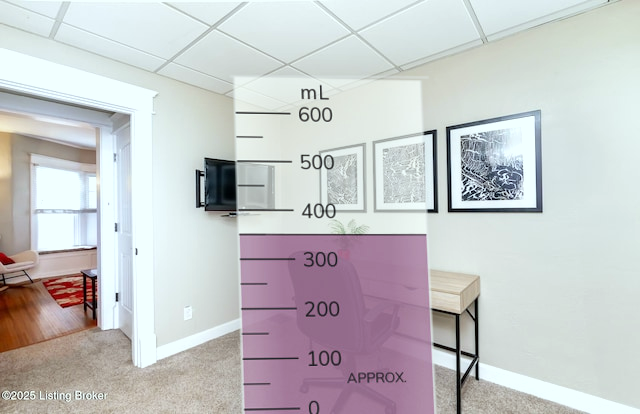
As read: **350** mL
